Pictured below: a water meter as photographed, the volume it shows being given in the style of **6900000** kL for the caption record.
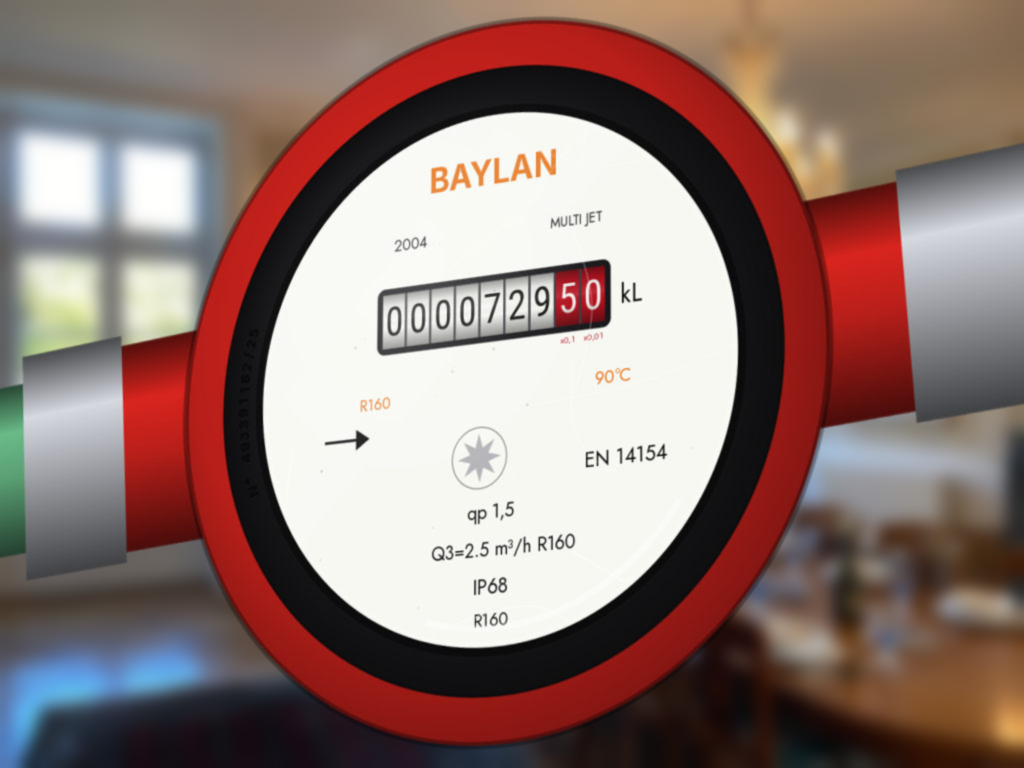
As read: **729.50** kL
